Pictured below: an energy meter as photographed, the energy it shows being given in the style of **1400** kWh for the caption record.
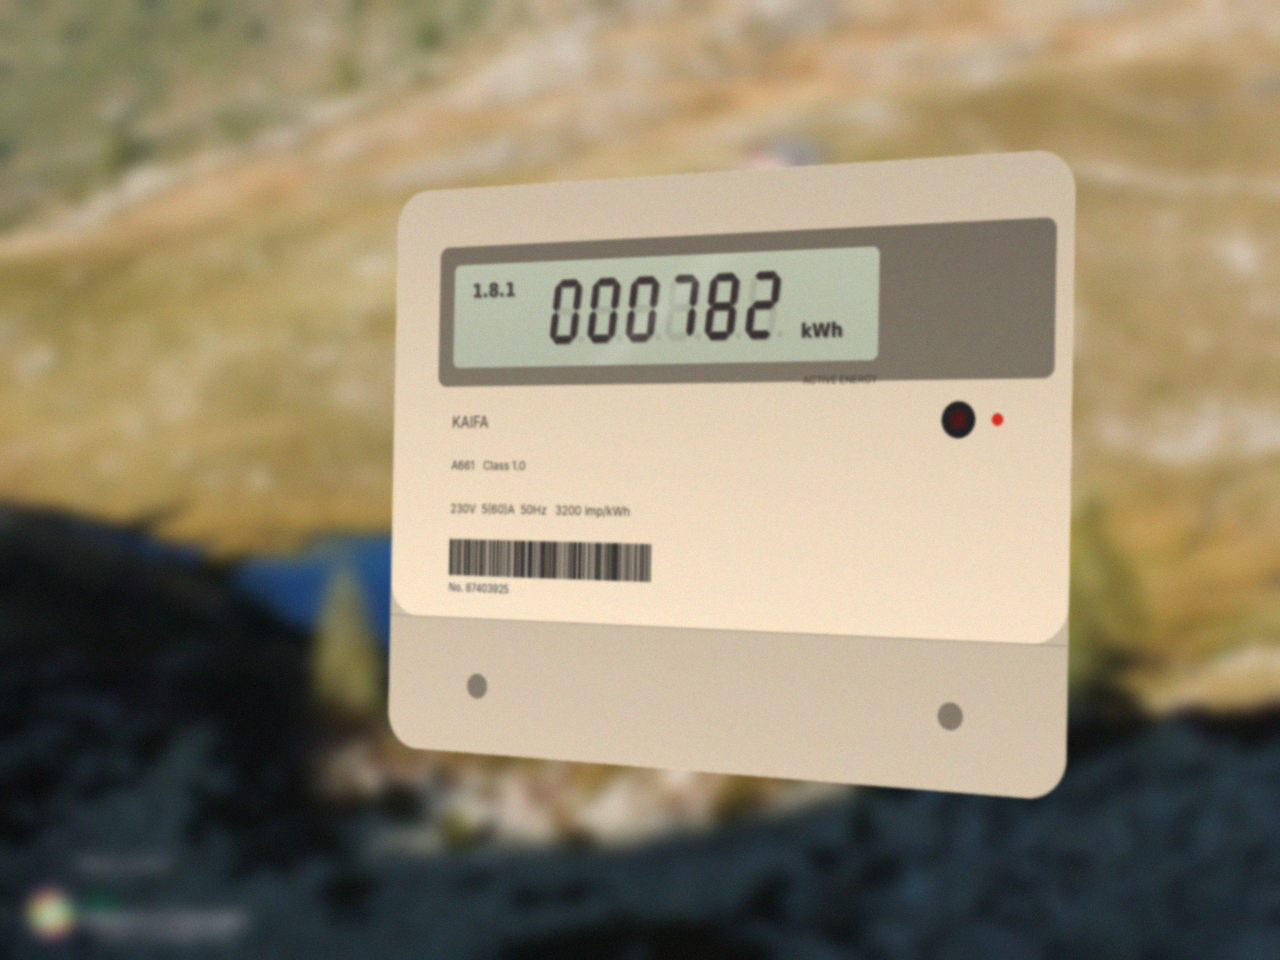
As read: **782** kWh
